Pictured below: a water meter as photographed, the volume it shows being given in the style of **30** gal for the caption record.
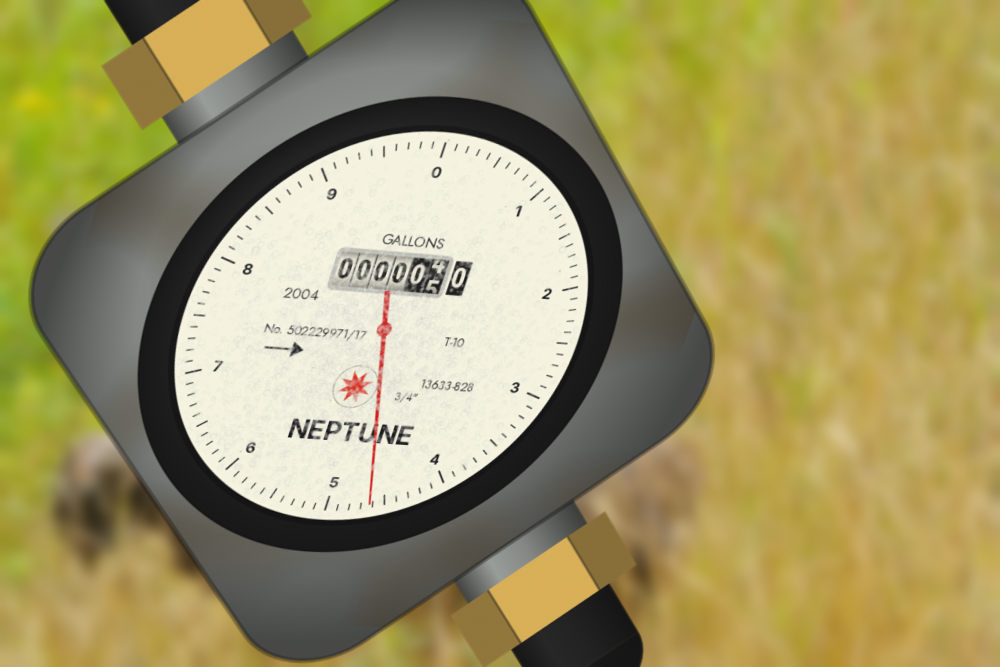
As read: **44.6** gal
